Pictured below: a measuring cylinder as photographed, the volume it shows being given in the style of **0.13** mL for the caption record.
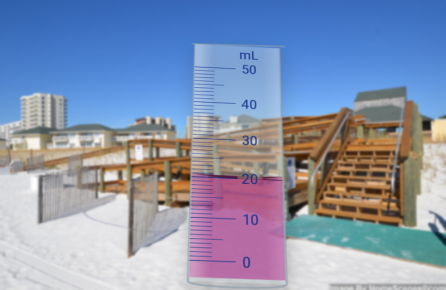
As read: **20** mL
